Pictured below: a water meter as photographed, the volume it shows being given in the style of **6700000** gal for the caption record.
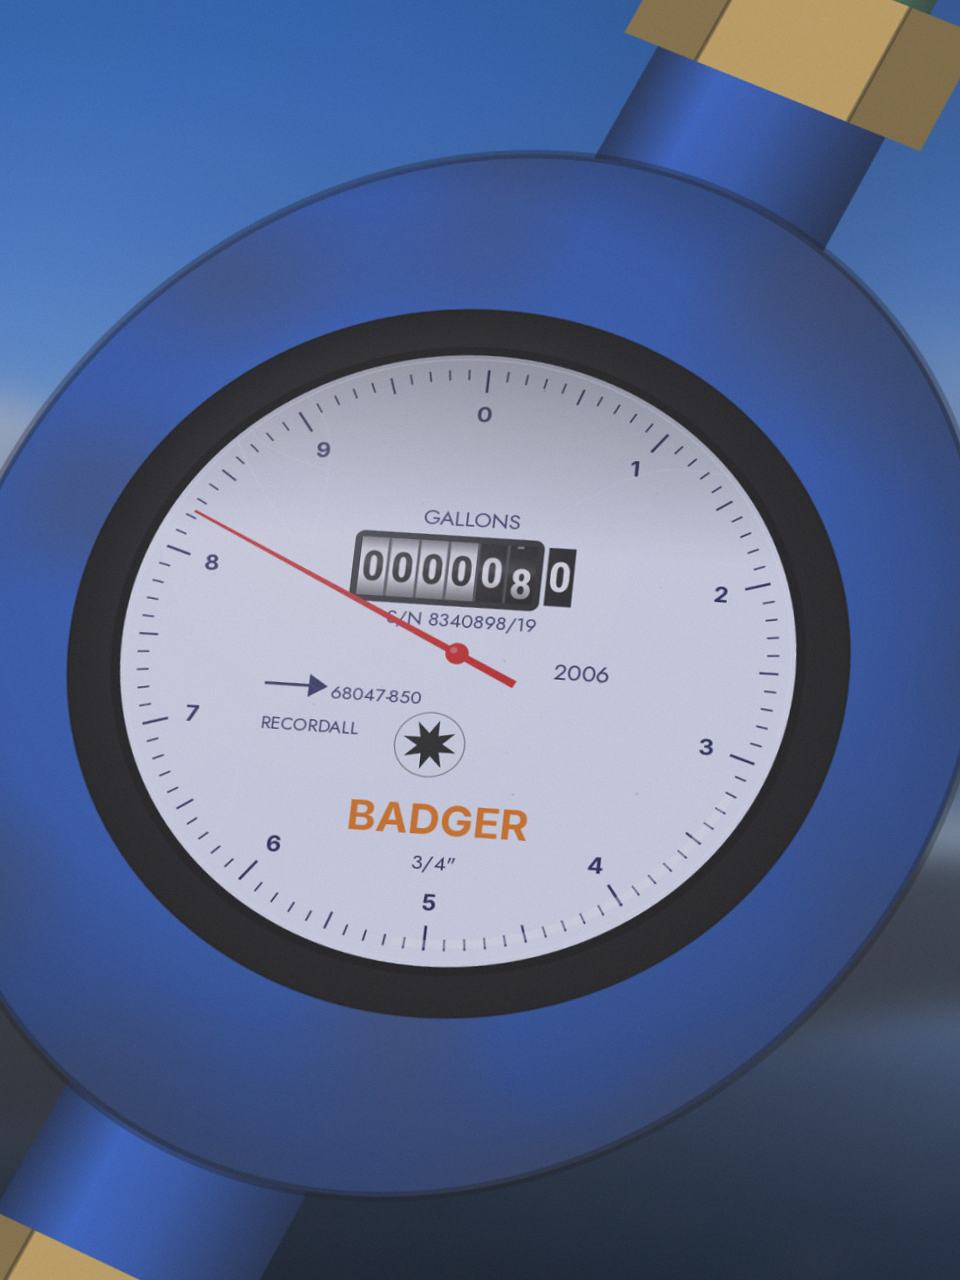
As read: **78.2** gal
